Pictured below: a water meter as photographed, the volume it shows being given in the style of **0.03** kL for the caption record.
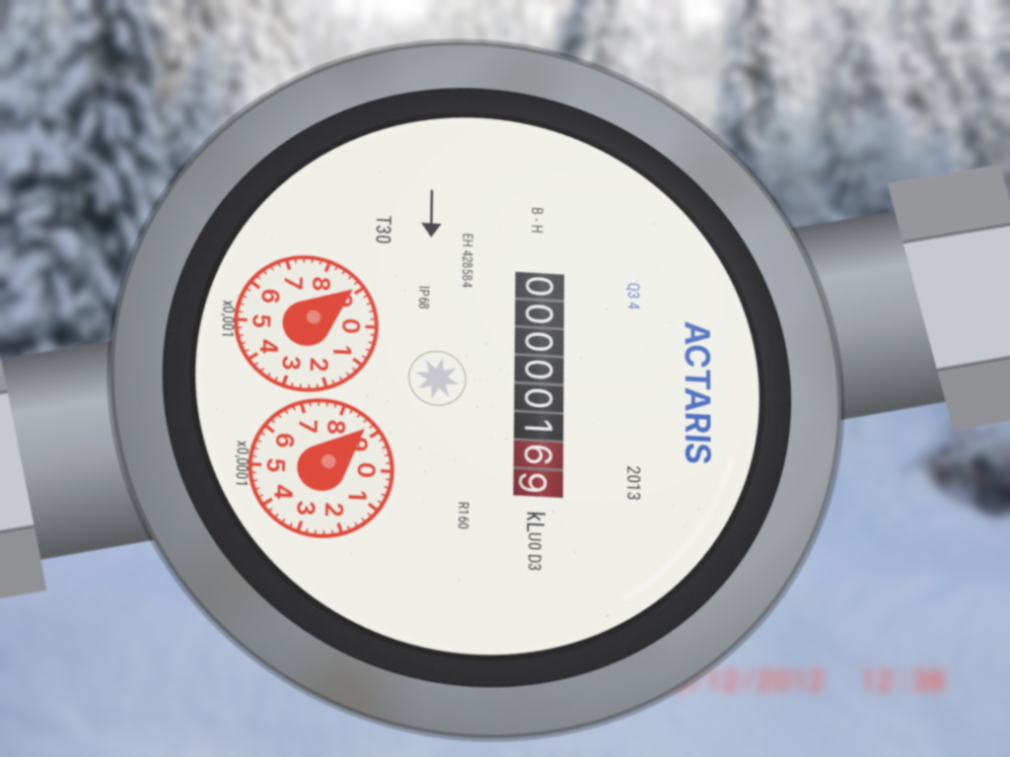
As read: **1.6888** kL
